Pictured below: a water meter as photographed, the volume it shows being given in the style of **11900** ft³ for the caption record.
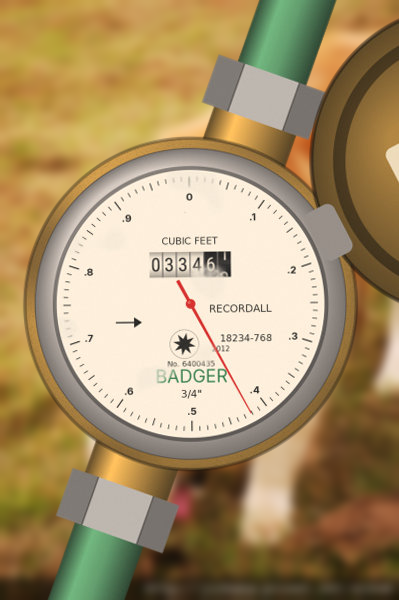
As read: **33461.42** ft³
